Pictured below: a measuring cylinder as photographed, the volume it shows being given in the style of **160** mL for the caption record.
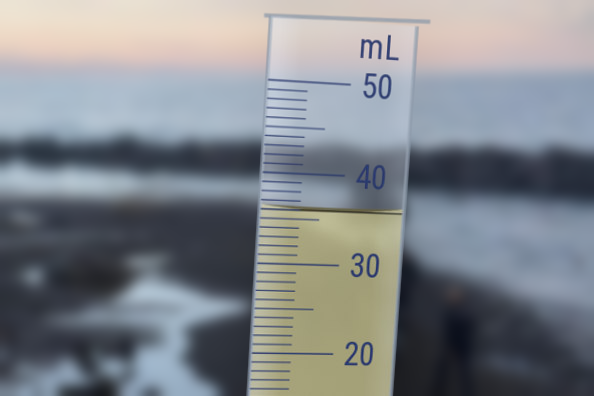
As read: **36** mL
